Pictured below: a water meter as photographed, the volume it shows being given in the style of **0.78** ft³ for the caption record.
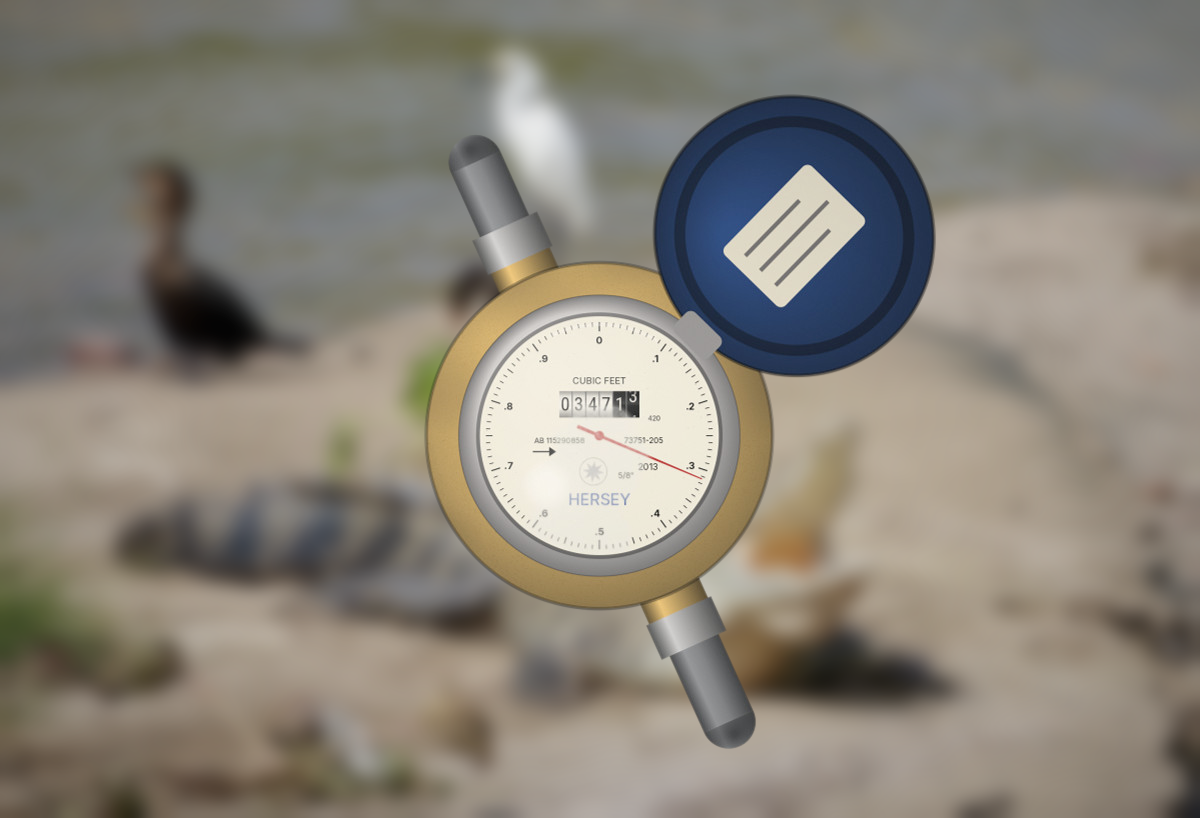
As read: **34713.31** ft³
